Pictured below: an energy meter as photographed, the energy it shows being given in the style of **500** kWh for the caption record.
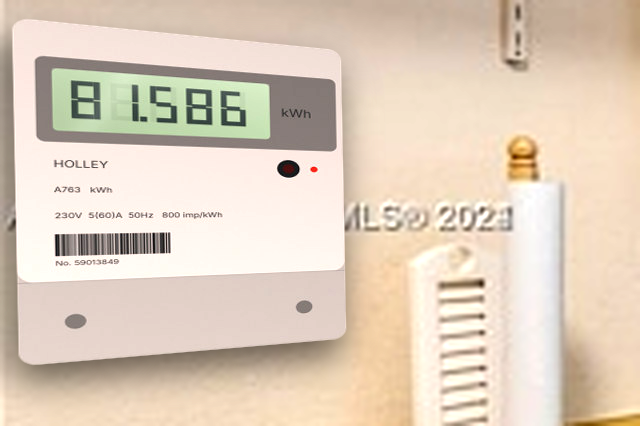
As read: **81.586** kWh
